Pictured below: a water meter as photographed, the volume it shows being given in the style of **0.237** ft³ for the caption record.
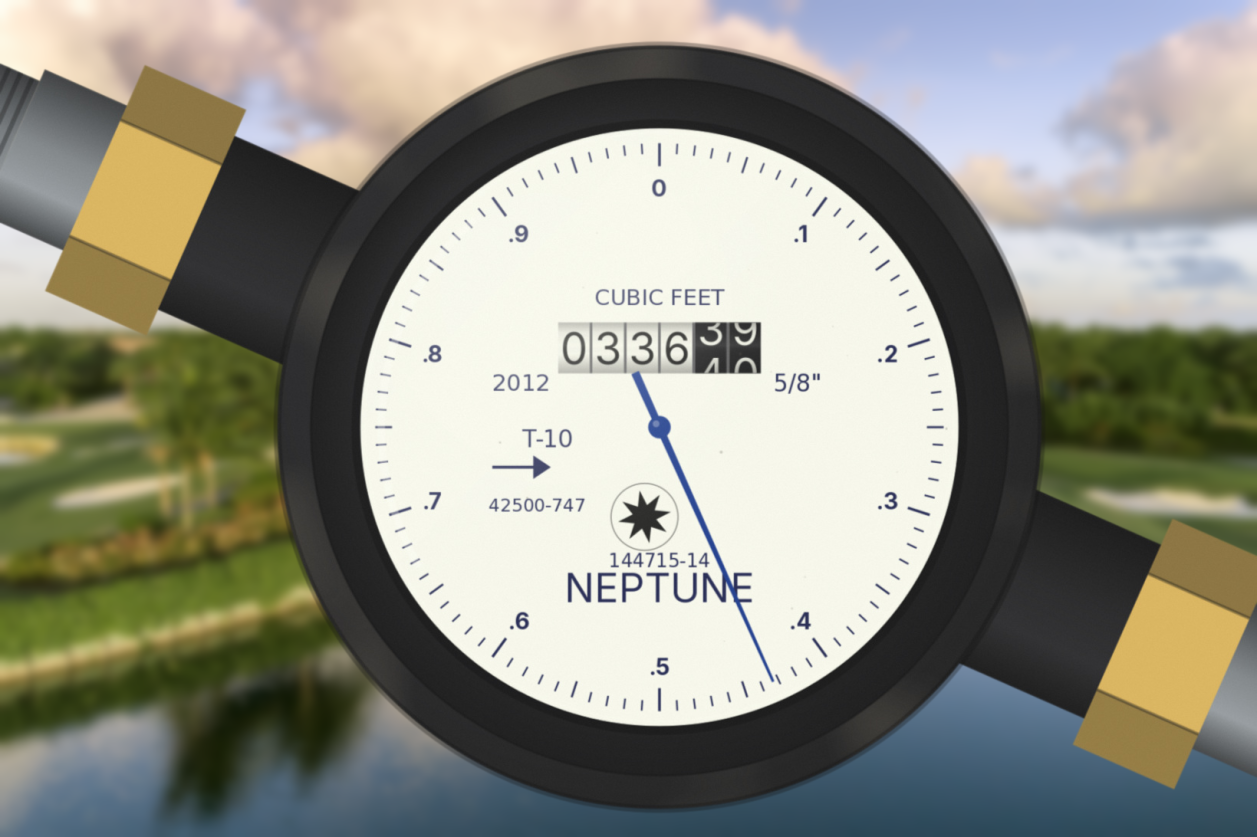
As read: **33639.43** ft³
